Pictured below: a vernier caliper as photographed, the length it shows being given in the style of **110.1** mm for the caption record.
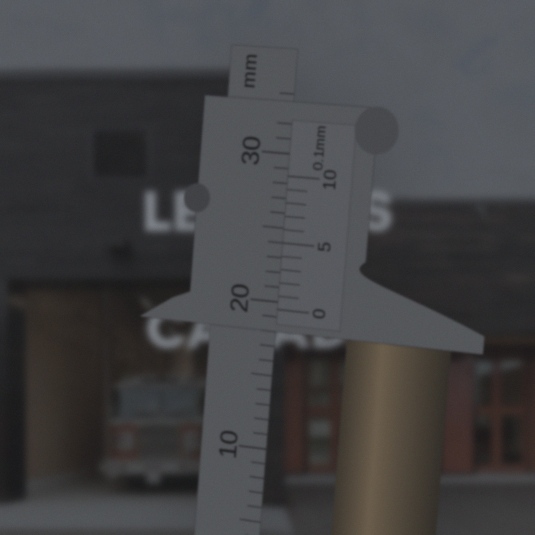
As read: **19.5** mm
